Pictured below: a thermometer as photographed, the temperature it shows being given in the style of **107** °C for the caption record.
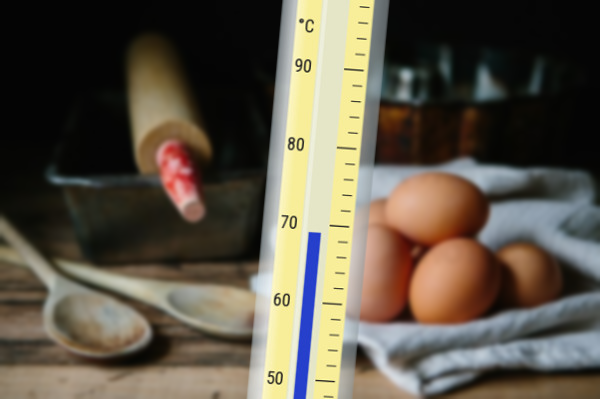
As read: **69** °C
